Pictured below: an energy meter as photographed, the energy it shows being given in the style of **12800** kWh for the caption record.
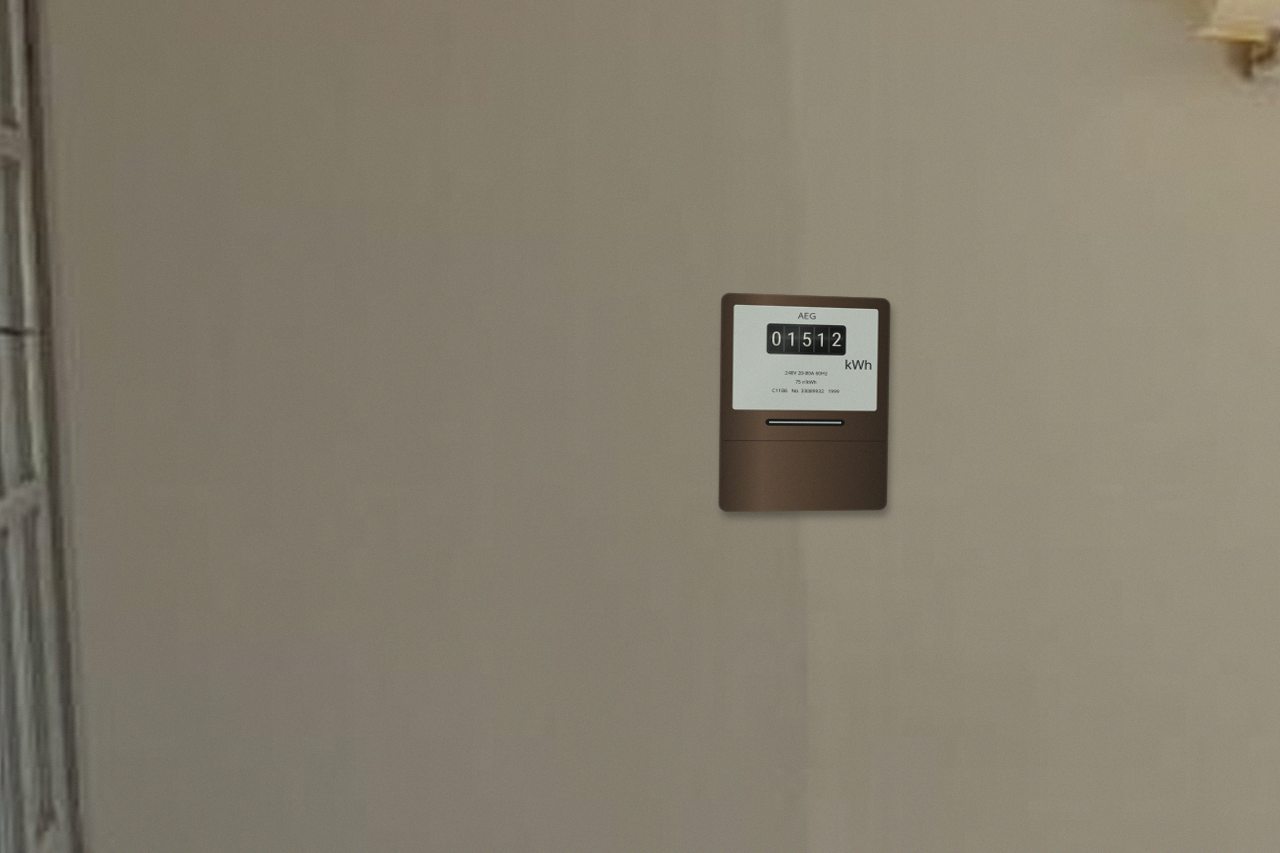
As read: **1512** kWh
